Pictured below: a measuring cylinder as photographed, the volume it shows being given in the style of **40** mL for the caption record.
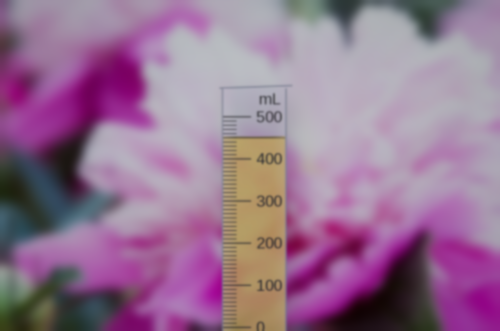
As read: **450** mL
